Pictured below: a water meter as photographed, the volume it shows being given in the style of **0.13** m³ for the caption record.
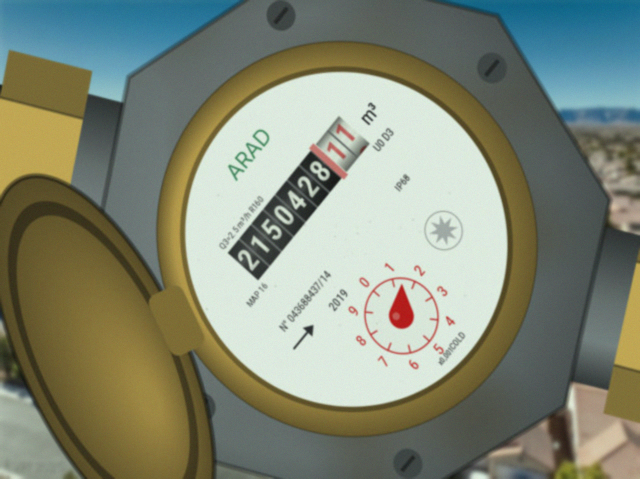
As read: **2150428.111** m³
